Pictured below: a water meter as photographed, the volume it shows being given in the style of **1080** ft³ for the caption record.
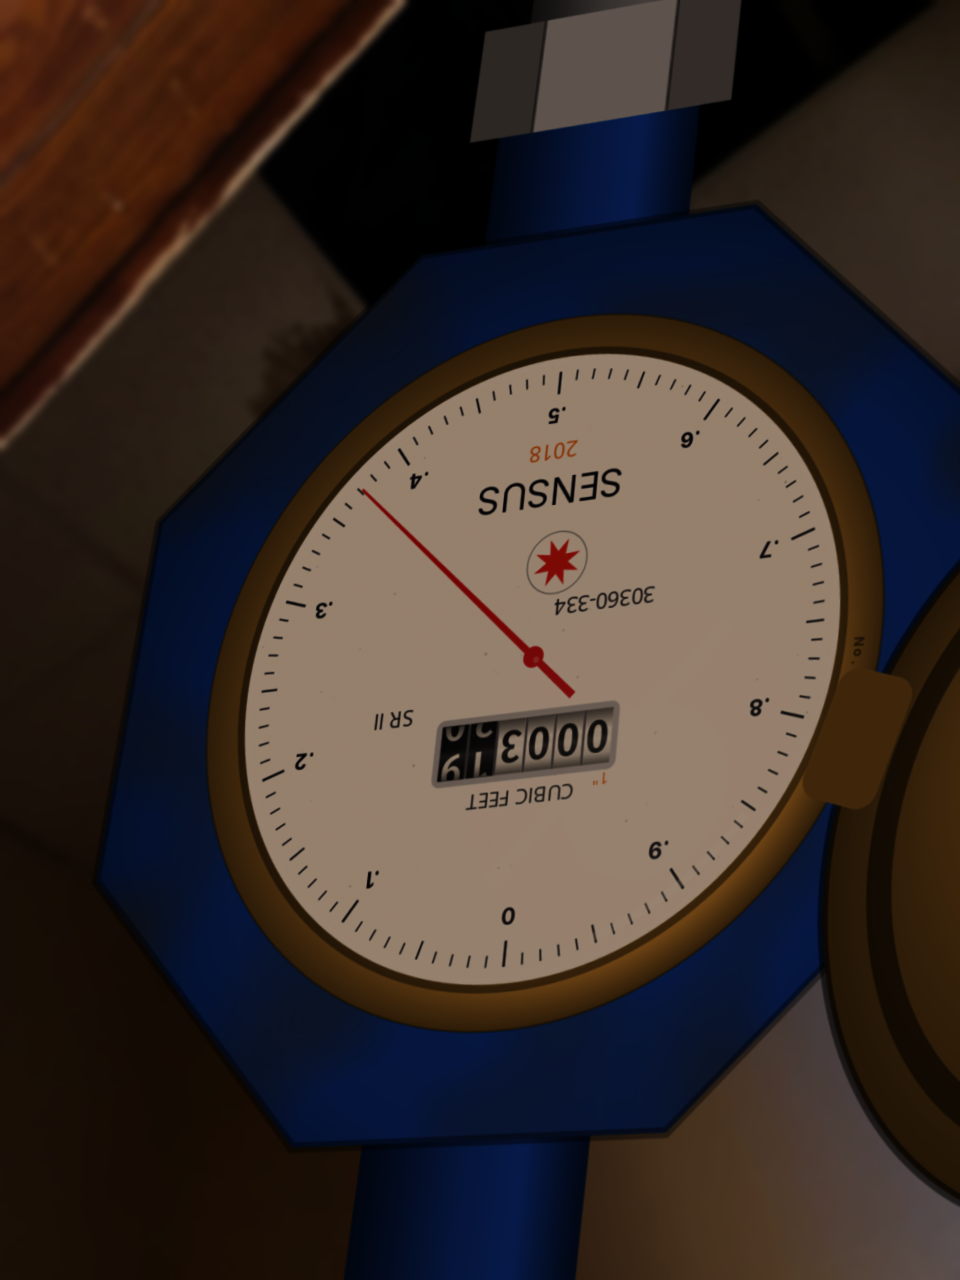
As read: **319.37** ft³
